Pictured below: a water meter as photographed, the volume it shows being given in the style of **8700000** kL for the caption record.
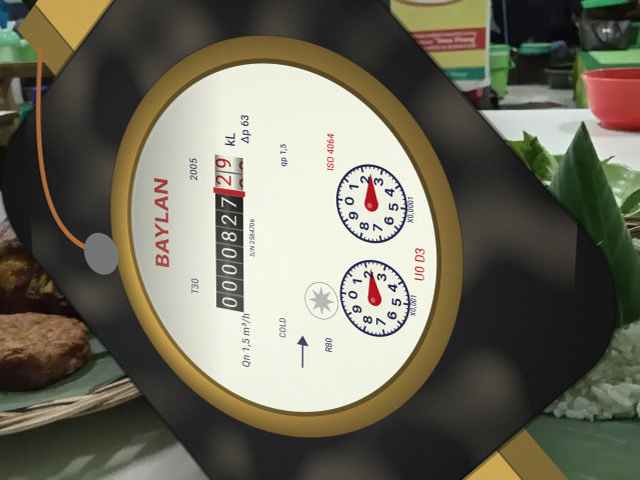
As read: **827.2922** kL
